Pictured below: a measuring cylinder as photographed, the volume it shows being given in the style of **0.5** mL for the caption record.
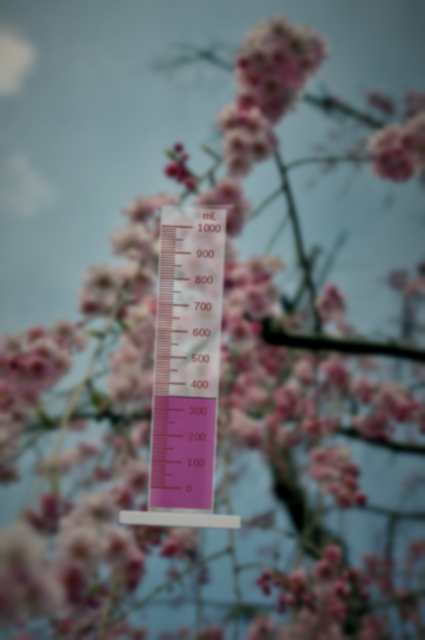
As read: **350** mL
